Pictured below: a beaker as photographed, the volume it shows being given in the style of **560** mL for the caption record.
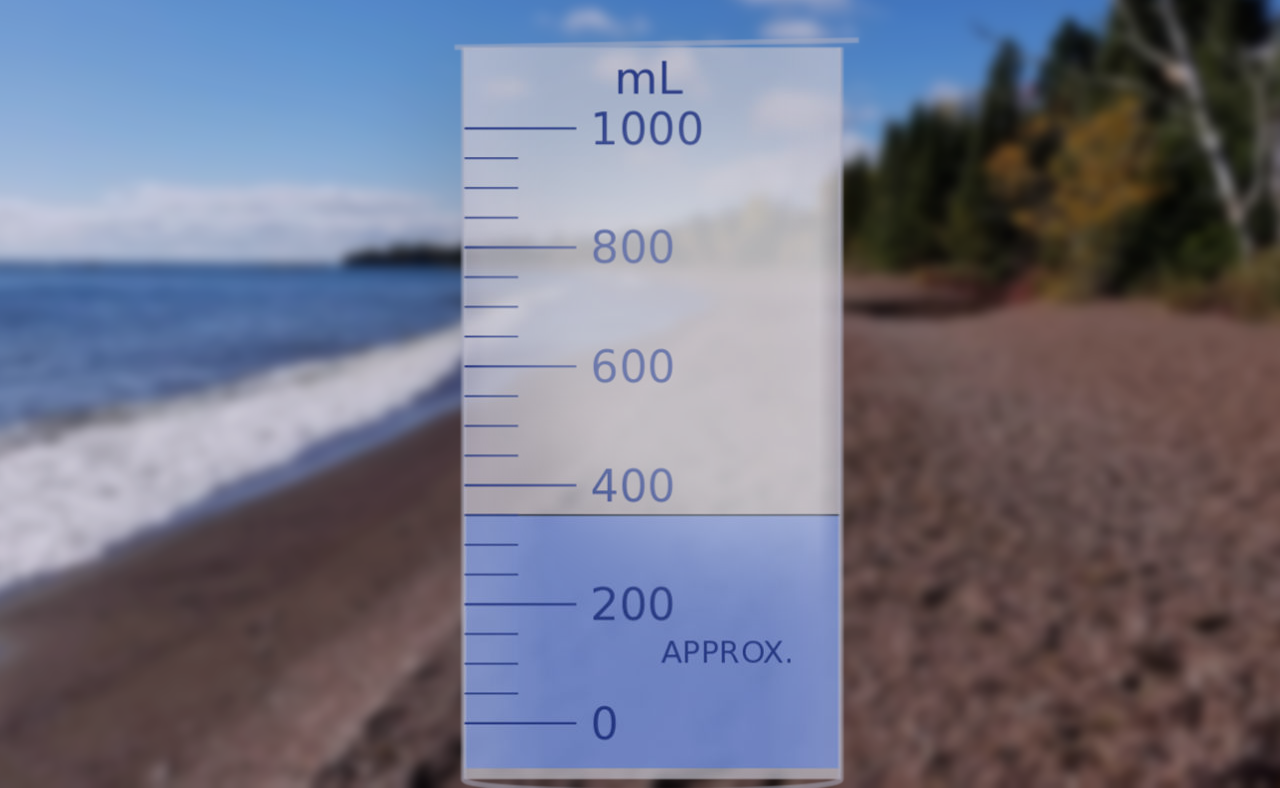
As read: **350** mL
